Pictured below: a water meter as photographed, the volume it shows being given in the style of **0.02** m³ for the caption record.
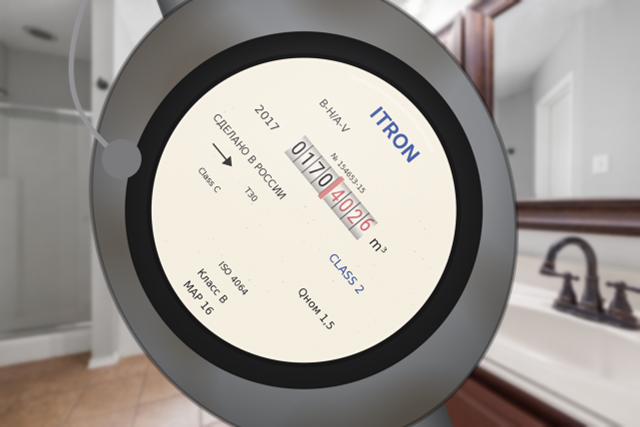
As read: **170.4026** m³
